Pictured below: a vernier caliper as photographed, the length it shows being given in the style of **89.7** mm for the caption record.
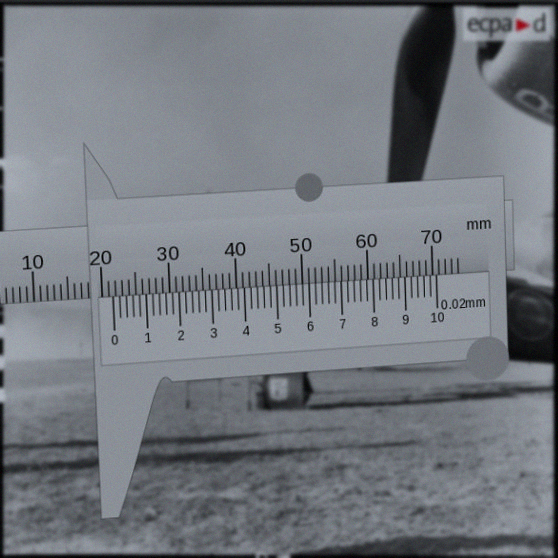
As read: **21.6** mm
